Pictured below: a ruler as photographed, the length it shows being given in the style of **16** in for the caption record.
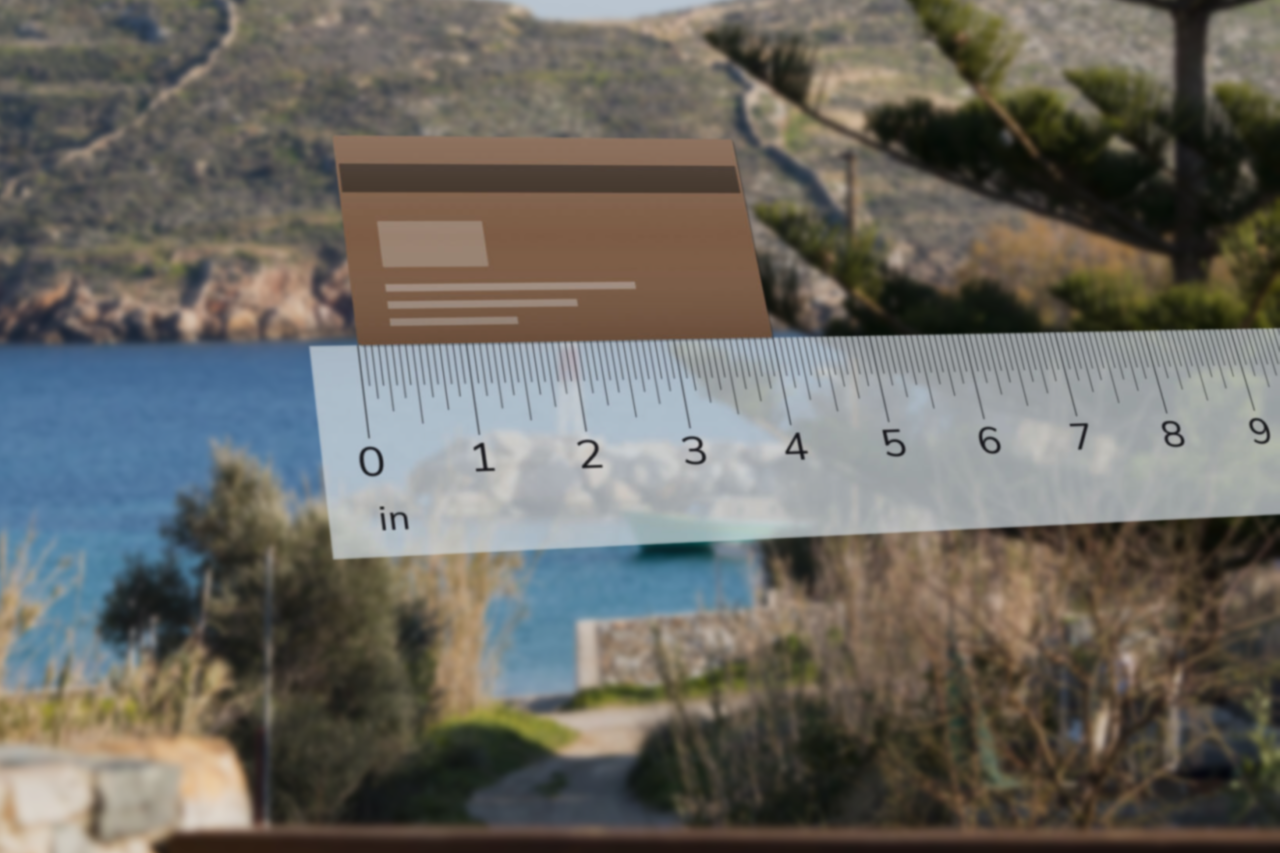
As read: **4** in
